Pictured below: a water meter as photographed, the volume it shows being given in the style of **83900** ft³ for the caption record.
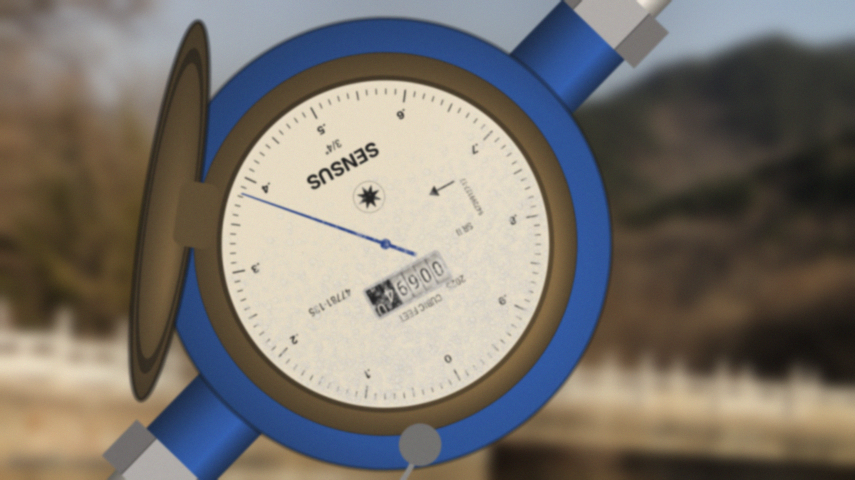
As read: **6940.38** ft³
